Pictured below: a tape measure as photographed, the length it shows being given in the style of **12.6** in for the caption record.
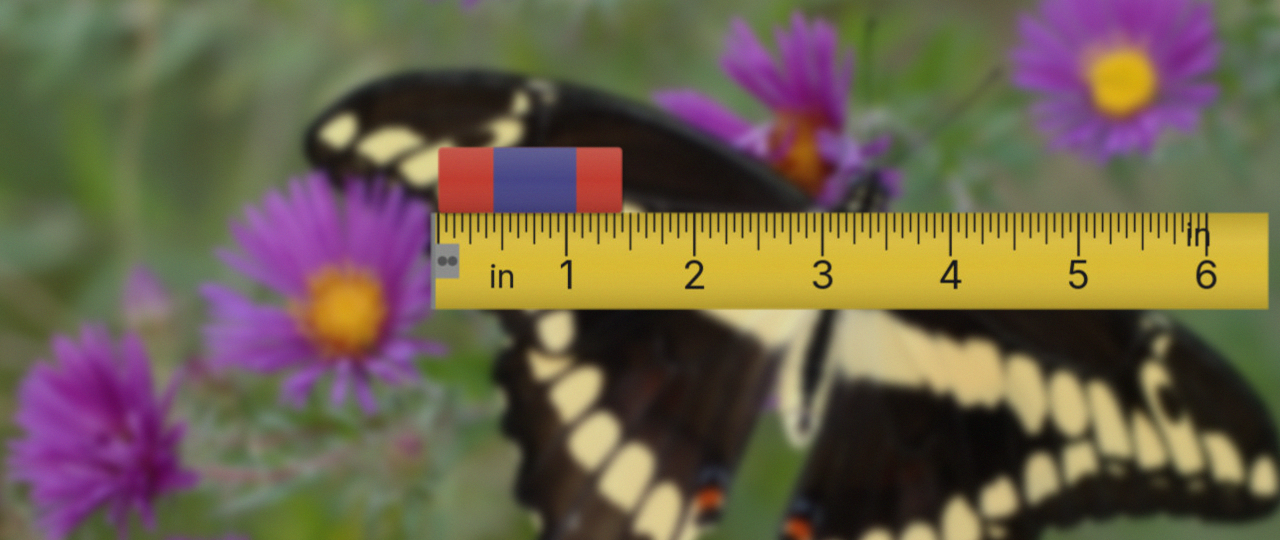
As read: **1.4375** in
